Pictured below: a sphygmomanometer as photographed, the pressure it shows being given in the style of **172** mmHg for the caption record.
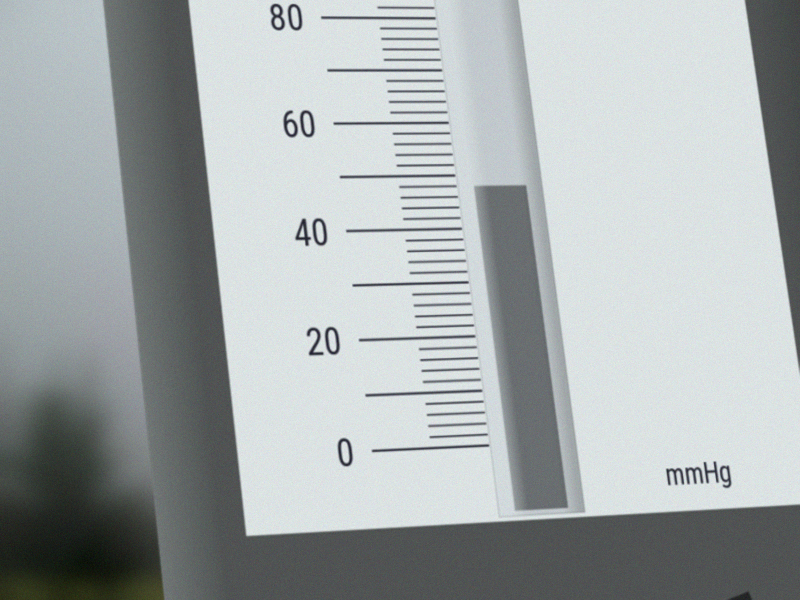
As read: **48** mmHg
